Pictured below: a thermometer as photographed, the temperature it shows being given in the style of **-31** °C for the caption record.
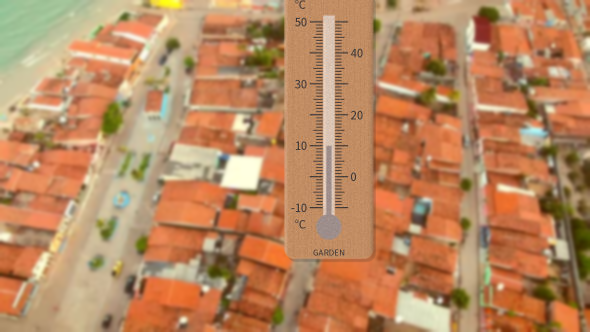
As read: **10** °C
